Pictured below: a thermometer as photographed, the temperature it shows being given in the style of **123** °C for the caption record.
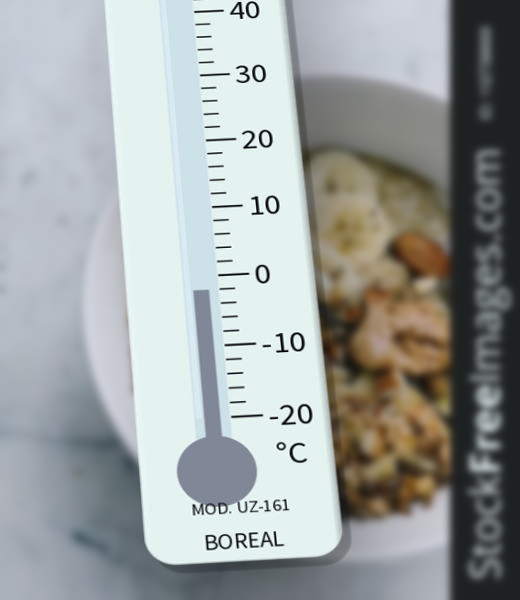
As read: **-2** °C
